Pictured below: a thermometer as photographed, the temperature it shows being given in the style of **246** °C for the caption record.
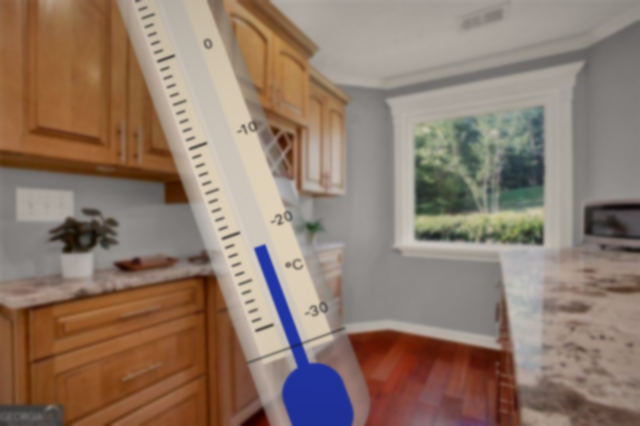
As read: **-22** °C
